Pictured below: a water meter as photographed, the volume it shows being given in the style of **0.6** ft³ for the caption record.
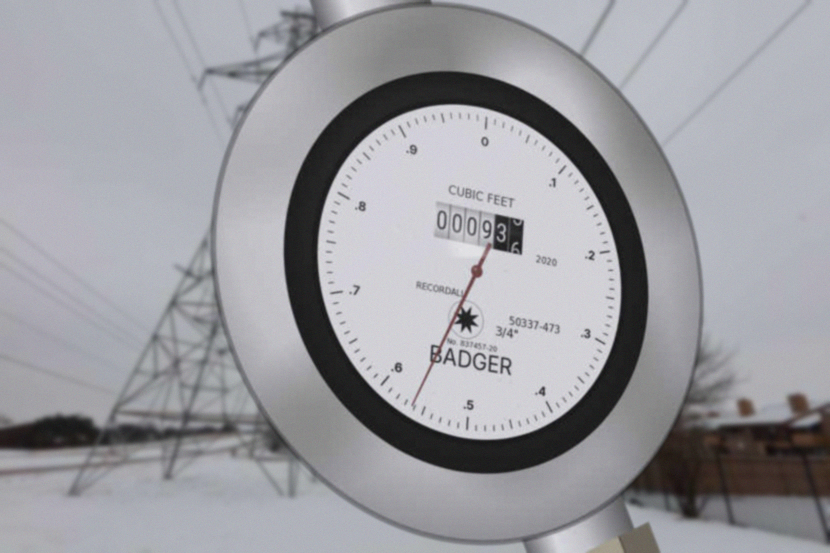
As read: **935.56** ft³
